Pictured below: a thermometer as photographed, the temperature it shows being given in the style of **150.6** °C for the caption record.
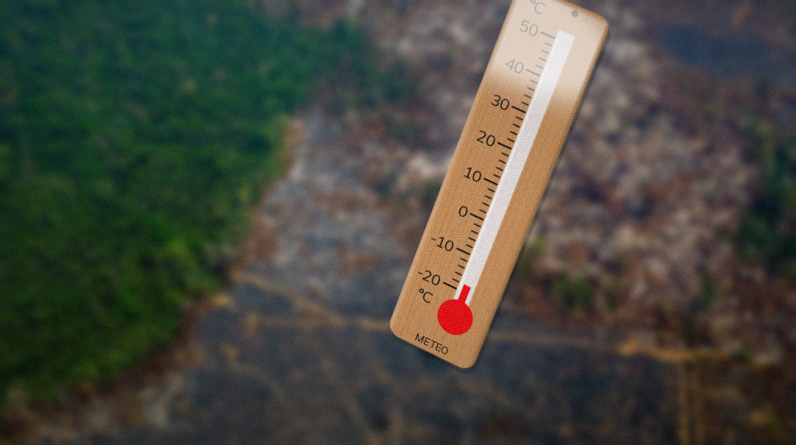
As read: **-18** °C
